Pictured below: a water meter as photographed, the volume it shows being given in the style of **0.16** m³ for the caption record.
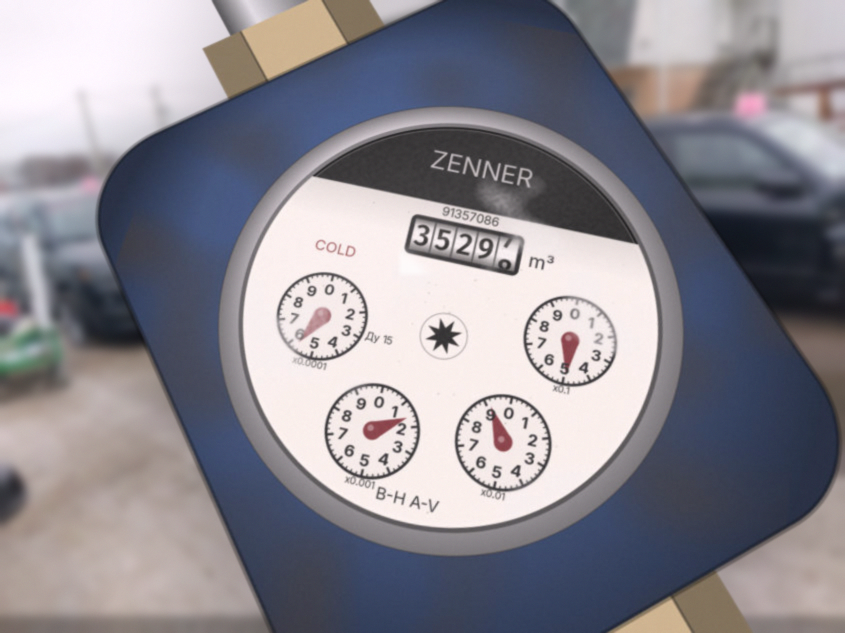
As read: **35297.4915** m³
